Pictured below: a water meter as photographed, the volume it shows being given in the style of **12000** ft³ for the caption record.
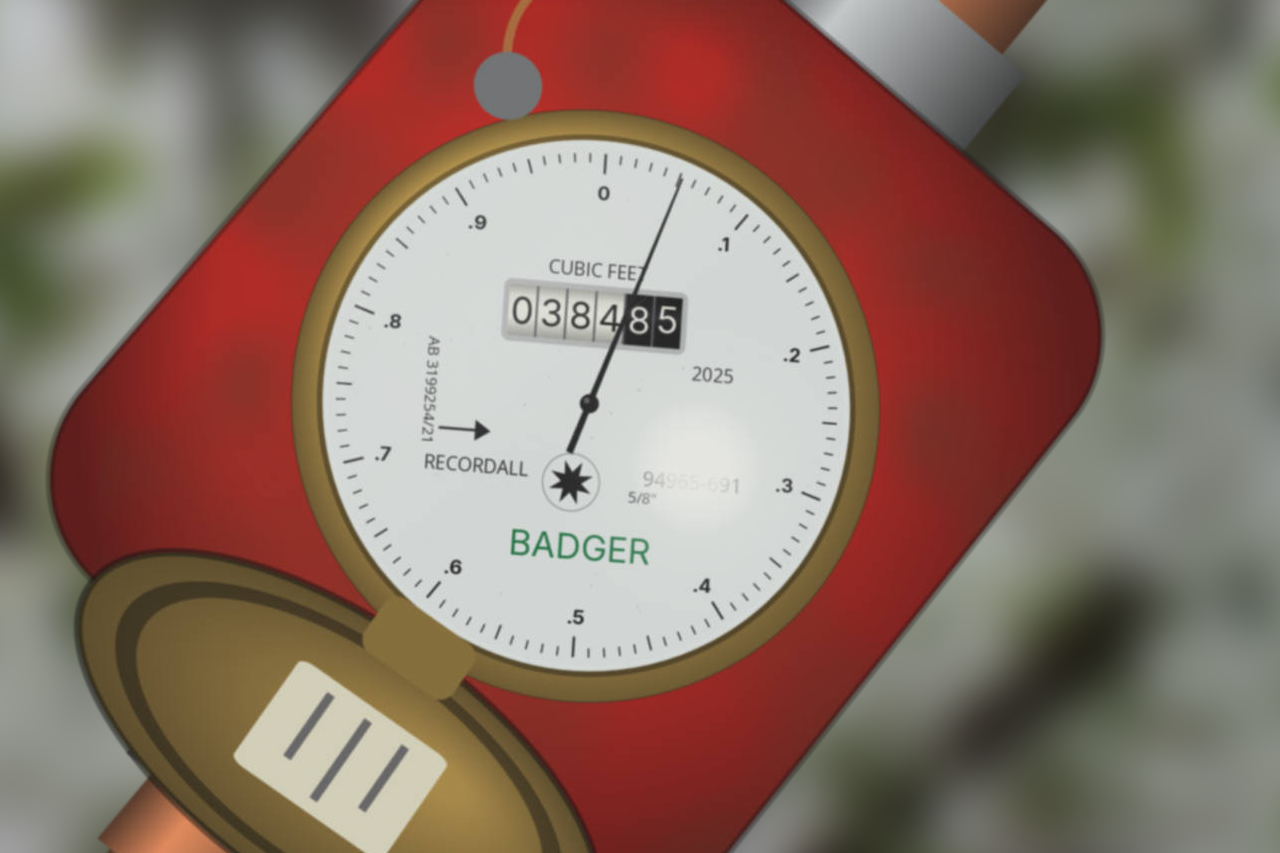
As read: **38485.05** ft³
